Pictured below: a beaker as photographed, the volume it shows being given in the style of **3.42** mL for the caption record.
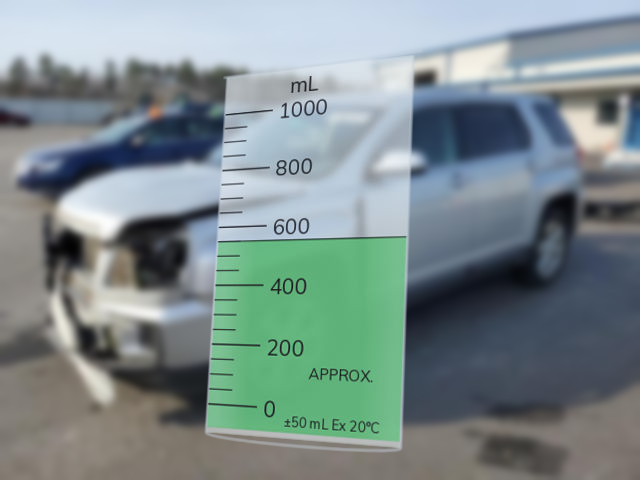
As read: **550** mL
